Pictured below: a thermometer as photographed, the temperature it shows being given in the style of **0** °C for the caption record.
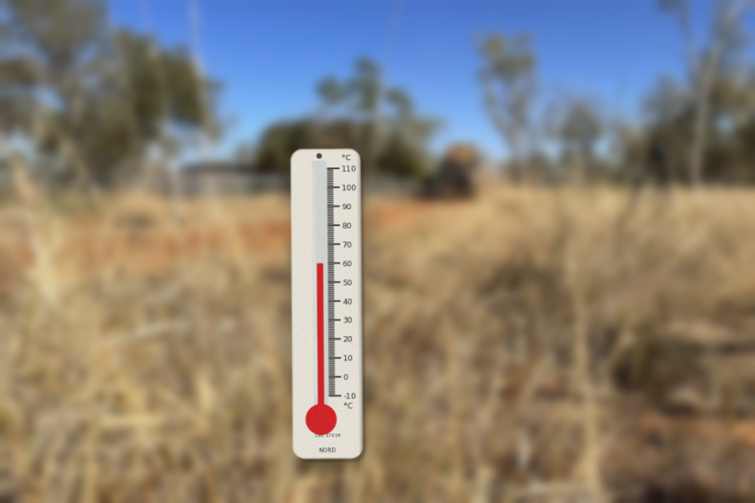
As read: **60** °C
